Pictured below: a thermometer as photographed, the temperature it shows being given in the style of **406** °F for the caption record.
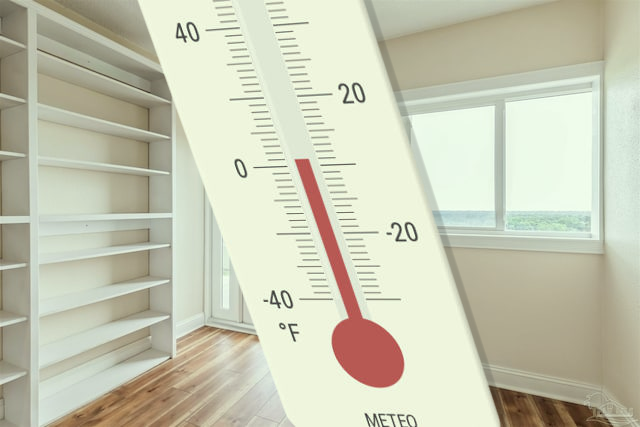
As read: **2** °F
